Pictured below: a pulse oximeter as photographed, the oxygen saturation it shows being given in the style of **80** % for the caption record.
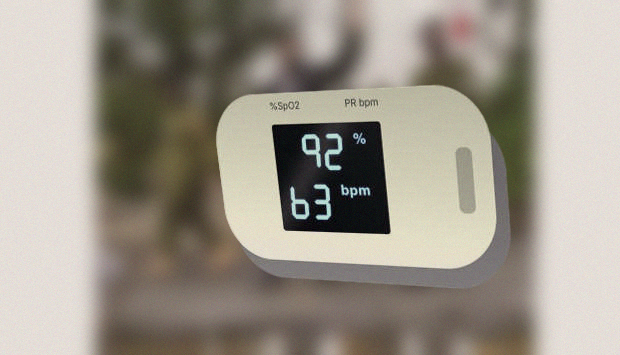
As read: **92** %
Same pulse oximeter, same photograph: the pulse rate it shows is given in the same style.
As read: **63** bpm
